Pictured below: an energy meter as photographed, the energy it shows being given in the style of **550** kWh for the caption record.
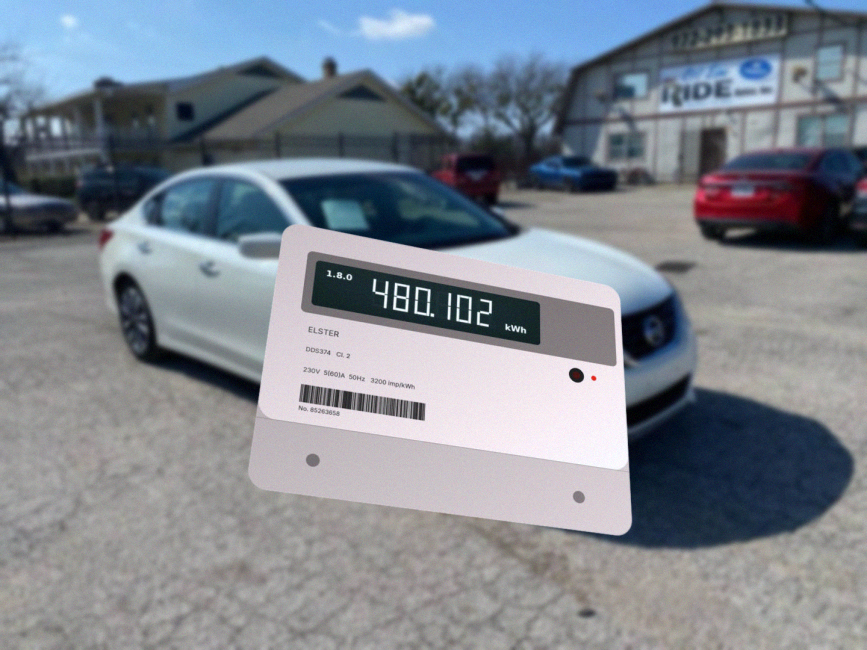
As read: **480.102** kWh
